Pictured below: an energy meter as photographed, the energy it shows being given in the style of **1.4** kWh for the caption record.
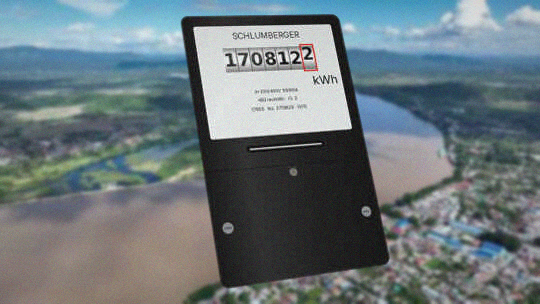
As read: **170812.2** kWh
